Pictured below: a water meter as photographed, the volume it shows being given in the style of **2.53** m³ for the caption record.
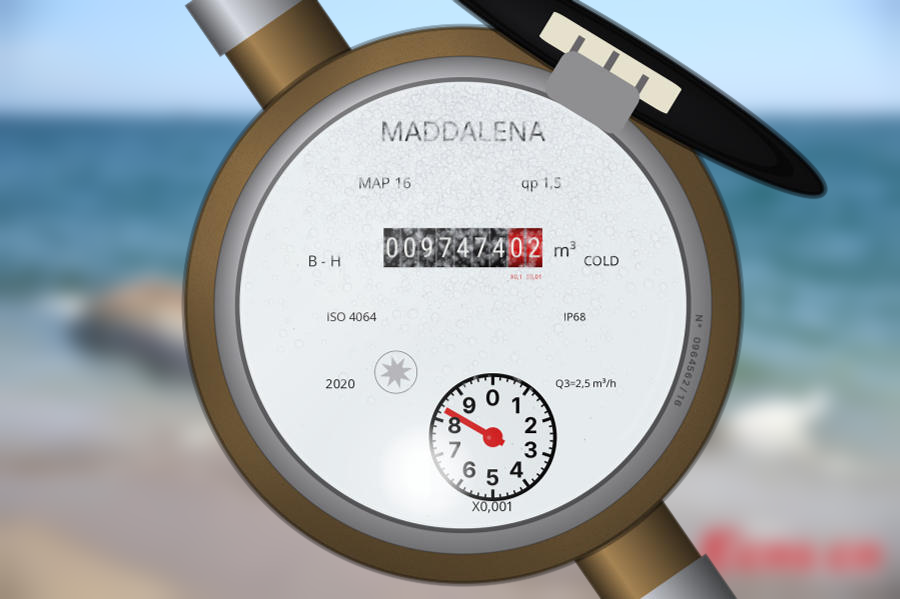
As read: **97474.028** m³
